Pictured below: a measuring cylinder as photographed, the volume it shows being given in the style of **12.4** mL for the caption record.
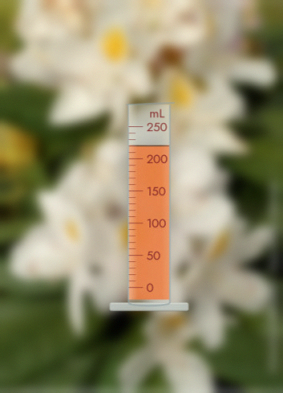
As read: **220** mL
